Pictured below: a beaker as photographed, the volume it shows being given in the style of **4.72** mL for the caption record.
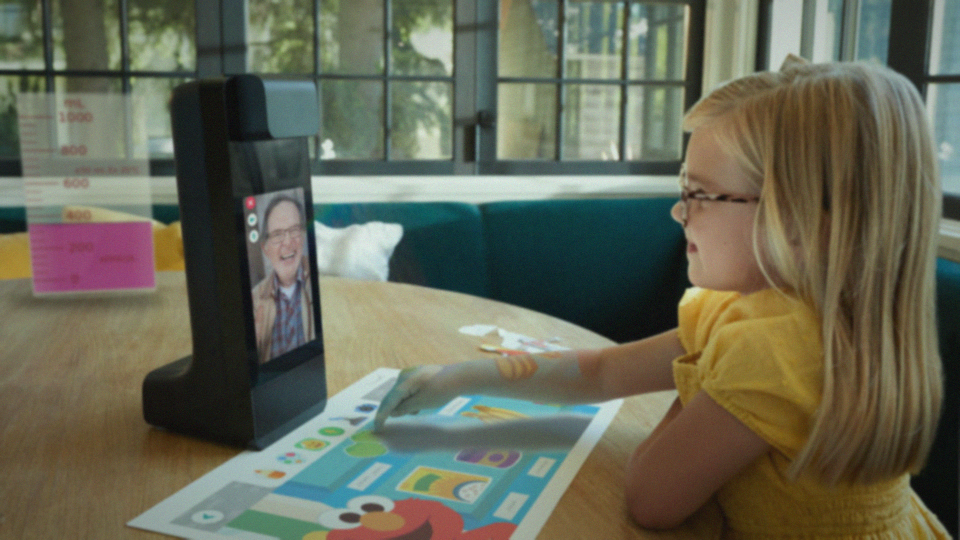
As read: **350** mL
